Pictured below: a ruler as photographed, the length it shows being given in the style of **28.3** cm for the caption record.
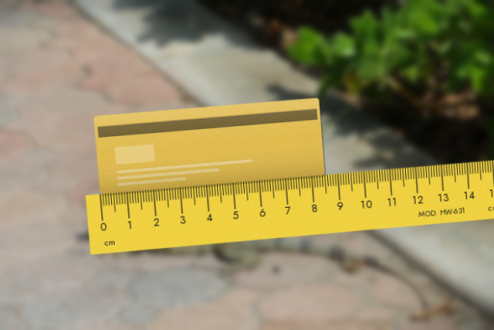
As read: **8.5** cm
